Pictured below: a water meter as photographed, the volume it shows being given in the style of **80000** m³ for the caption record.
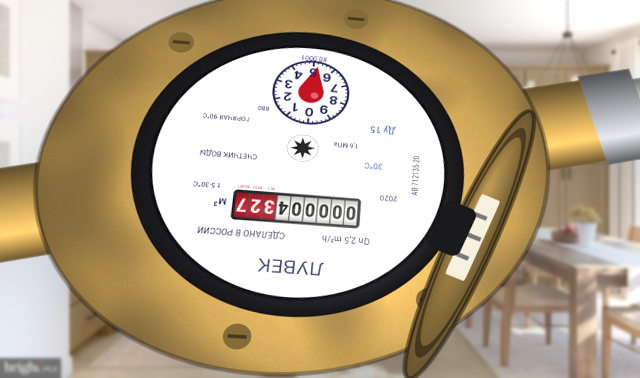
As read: **4.3275** m³
